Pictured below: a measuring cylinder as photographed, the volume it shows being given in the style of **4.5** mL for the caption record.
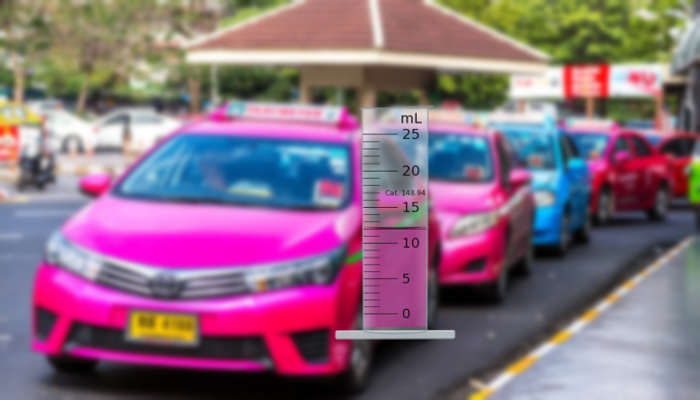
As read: **12** mL
